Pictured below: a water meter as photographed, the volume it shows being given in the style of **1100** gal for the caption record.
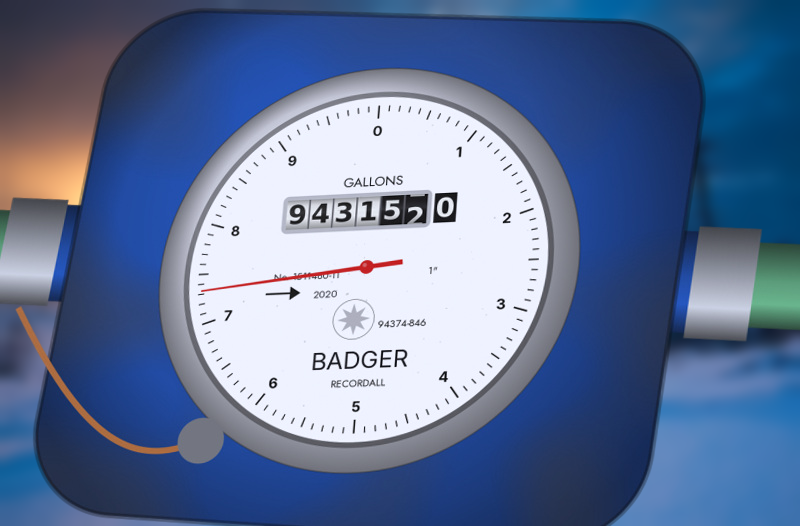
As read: **9431517.3** gal
